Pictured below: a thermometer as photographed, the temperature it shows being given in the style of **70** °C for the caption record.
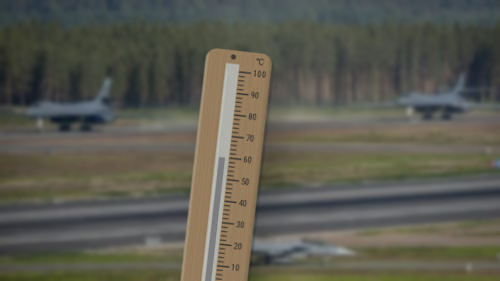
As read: **60** °C
